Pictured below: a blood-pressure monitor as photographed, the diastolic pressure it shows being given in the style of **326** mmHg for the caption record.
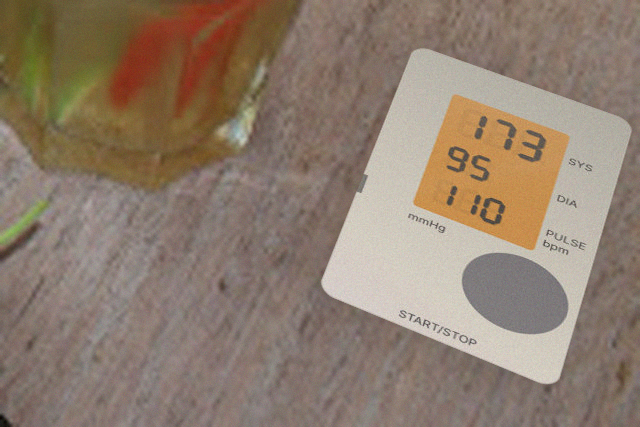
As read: **95** mmHg
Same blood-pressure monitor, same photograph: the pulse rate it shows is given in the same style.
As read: **110** bpm
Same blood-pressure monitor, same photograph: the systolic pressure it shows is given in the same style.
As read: **173** mmHg
